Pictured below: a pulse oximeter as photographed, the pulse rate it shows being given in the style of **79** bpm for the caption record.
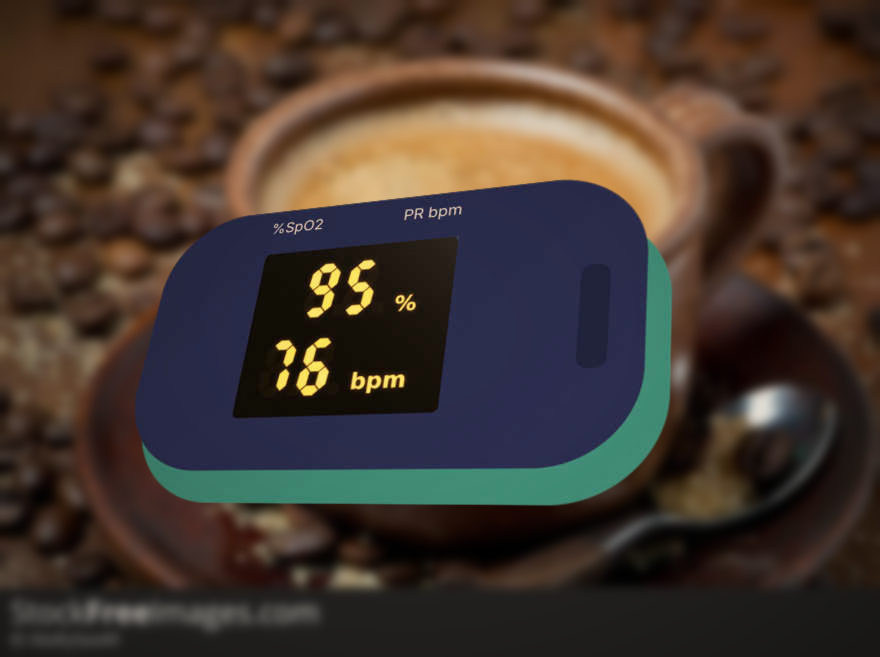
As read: **76** bpm
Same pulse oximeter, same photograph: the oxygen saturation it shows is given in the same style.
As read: **95** %
